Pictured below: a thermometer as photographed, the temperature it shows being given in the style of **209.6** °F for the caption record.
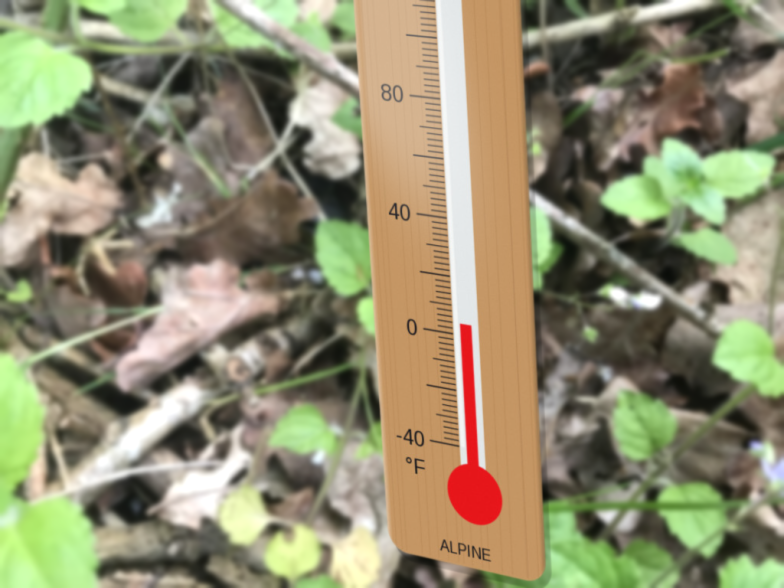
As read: **4** °F
